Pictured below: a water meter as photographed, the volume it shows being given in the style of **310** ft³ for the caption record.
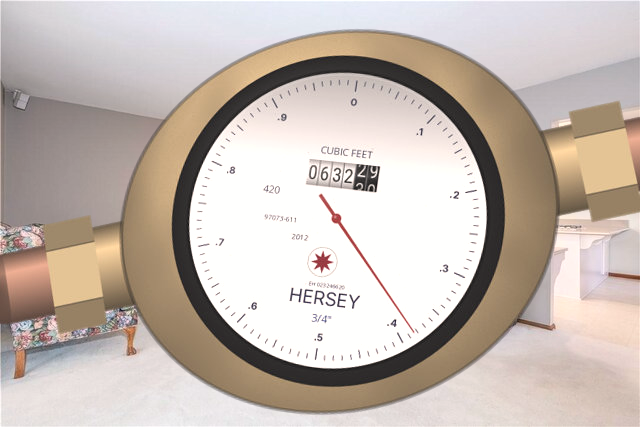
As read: **63229.38** ft³
